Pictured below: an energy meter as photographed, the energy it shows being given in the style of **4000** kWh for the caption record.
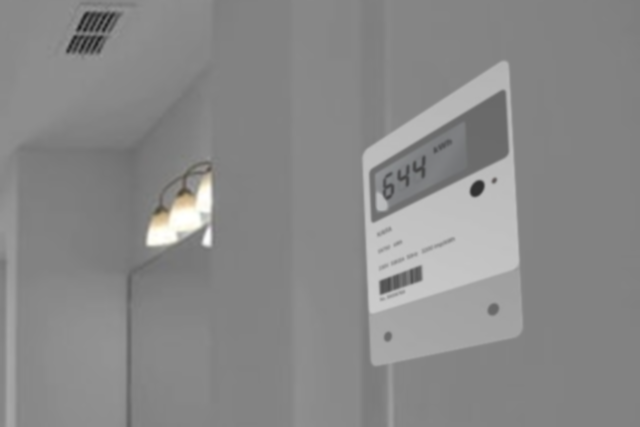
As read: **644** kWh
